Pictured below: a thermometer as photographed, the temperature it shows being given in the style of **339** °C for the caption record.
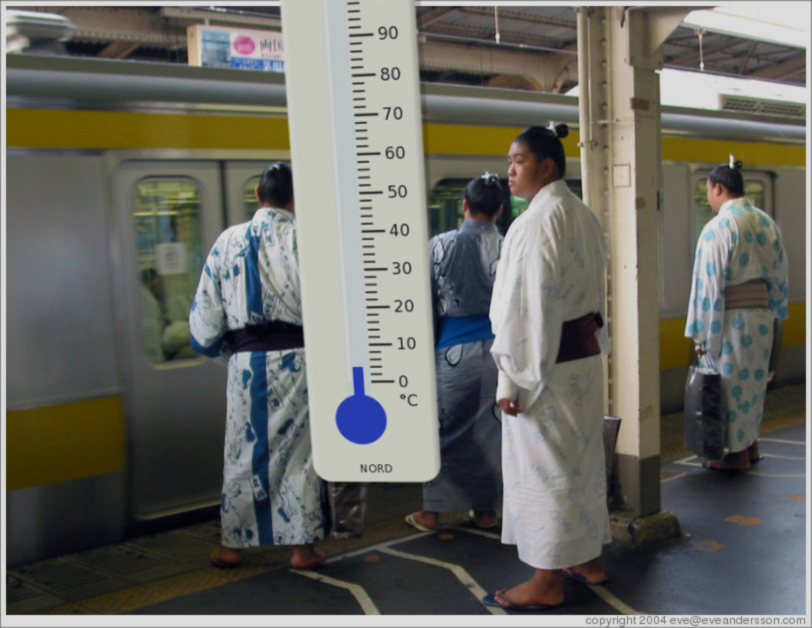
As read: **4** °C
